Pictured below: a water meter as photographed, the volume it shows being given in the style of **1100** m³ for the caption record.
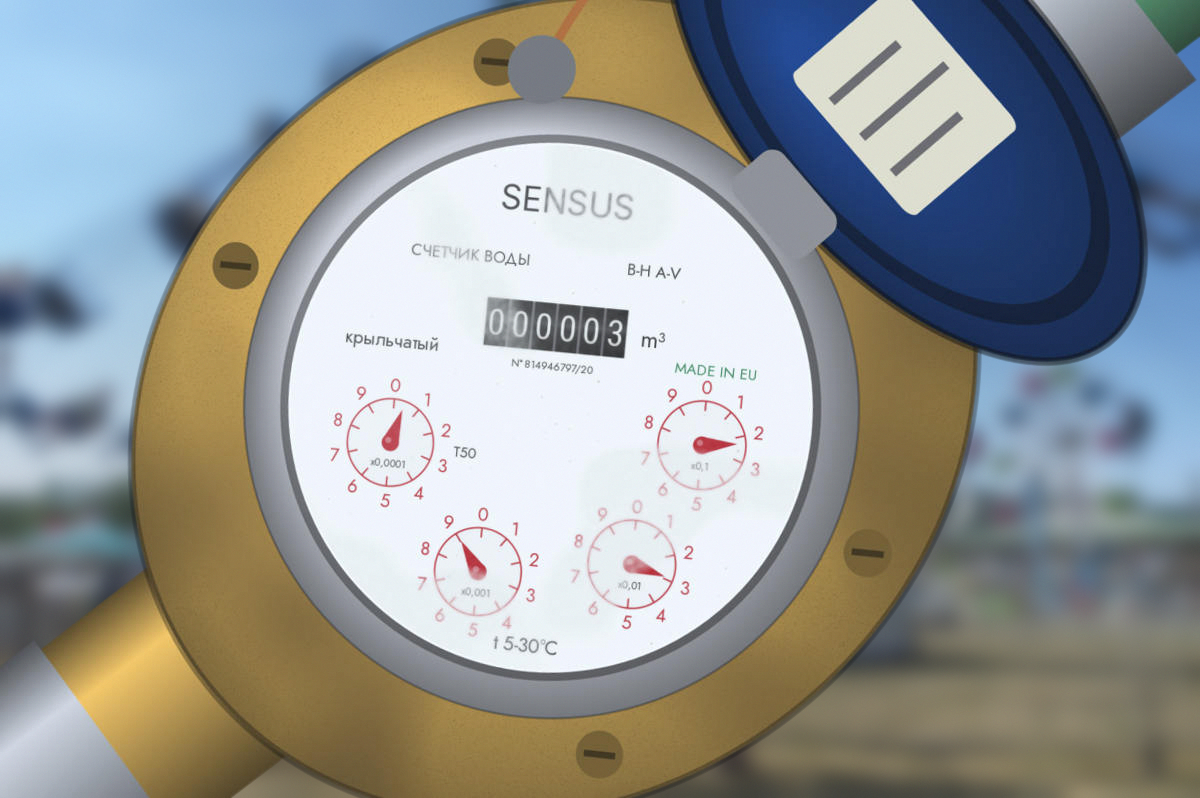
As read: **3.2290** m³
